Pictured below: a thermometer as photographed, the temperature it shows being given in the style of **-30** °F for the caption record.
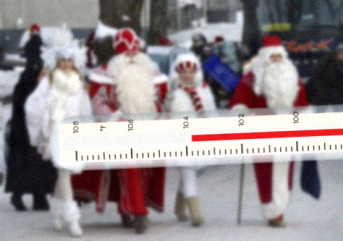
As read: **103.8** °F
